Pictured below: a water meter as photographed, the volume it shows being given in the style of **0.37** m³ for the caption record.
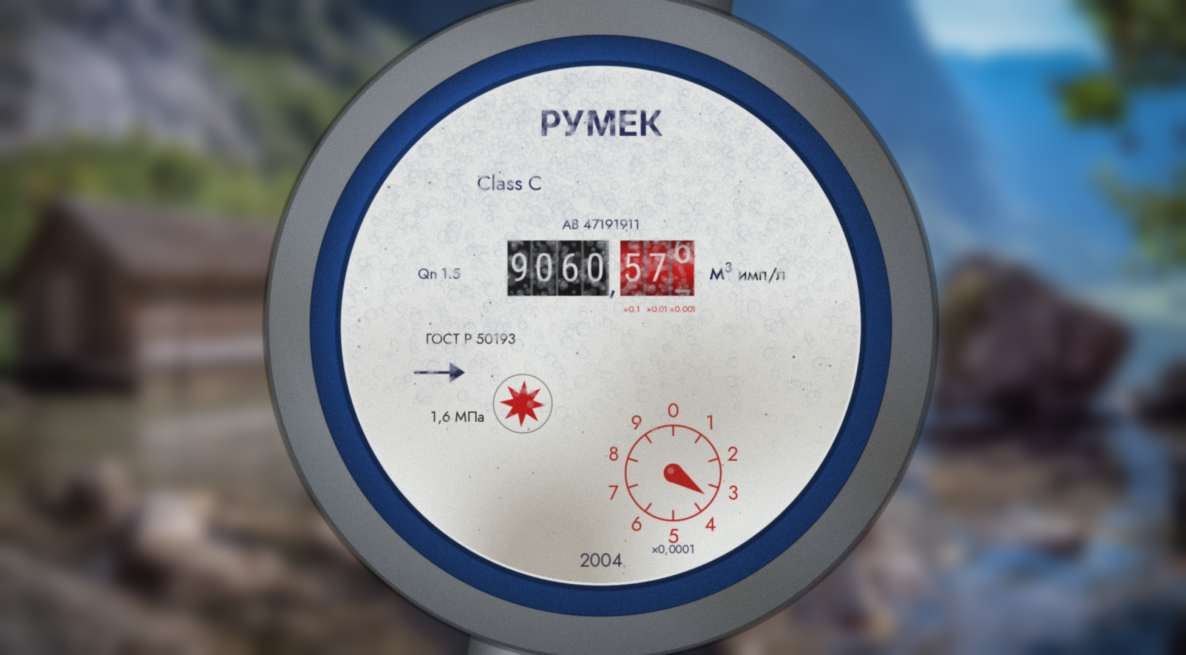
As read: **9060.5763** m³
